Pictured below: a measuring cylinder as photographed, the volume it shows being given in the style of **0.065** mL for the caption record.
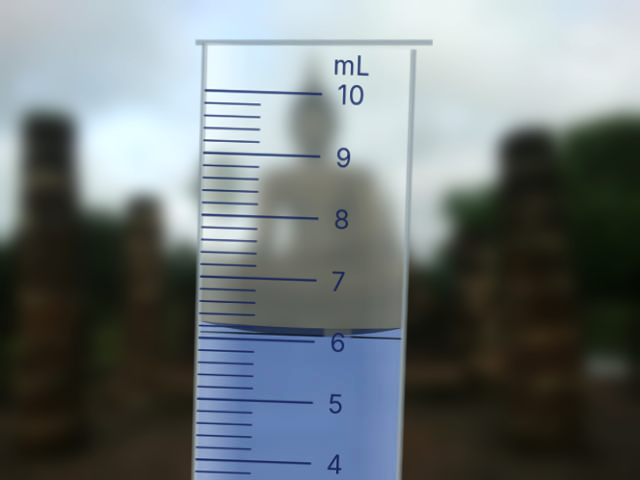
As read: **6.1** mL
